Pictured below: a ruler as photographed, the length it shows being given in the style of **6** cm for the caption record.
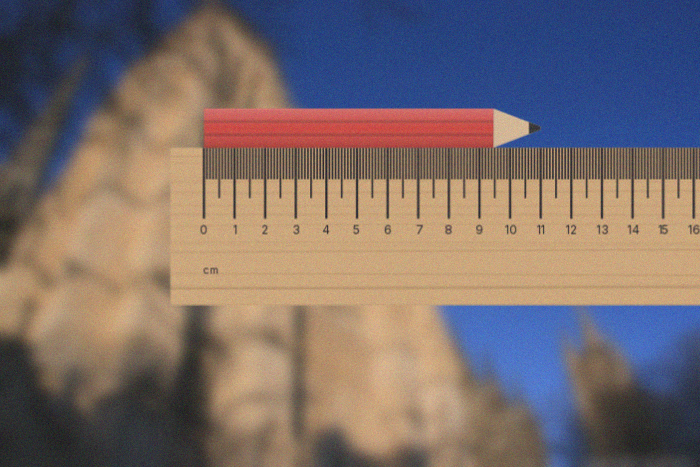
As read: **11** cm
